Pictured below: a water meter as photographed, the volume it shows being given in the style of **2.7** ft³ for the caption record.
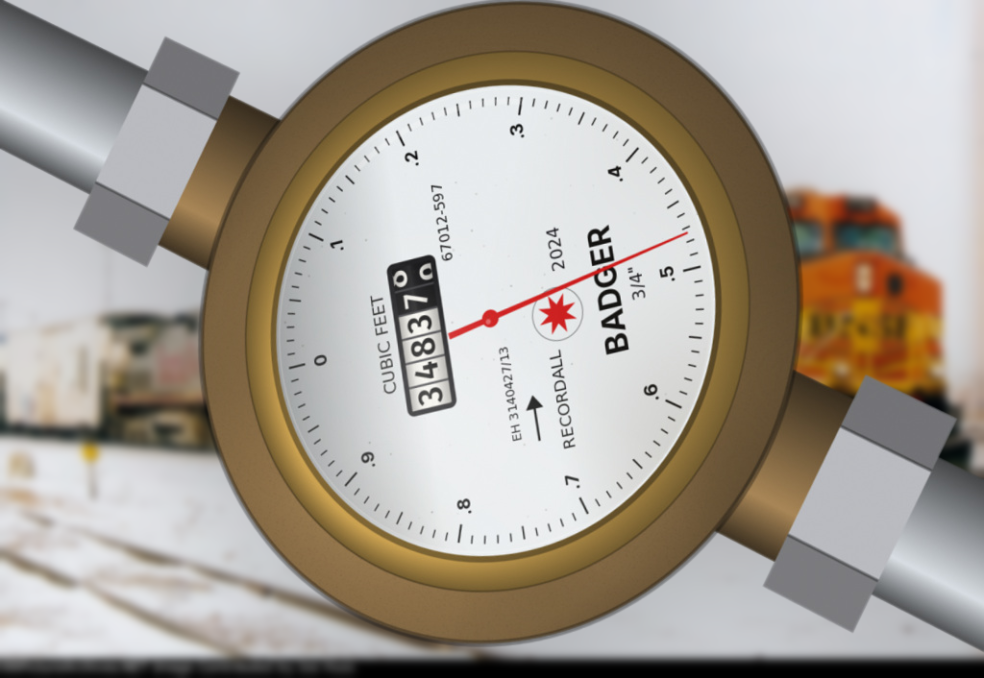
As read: **348378.47** ft³
